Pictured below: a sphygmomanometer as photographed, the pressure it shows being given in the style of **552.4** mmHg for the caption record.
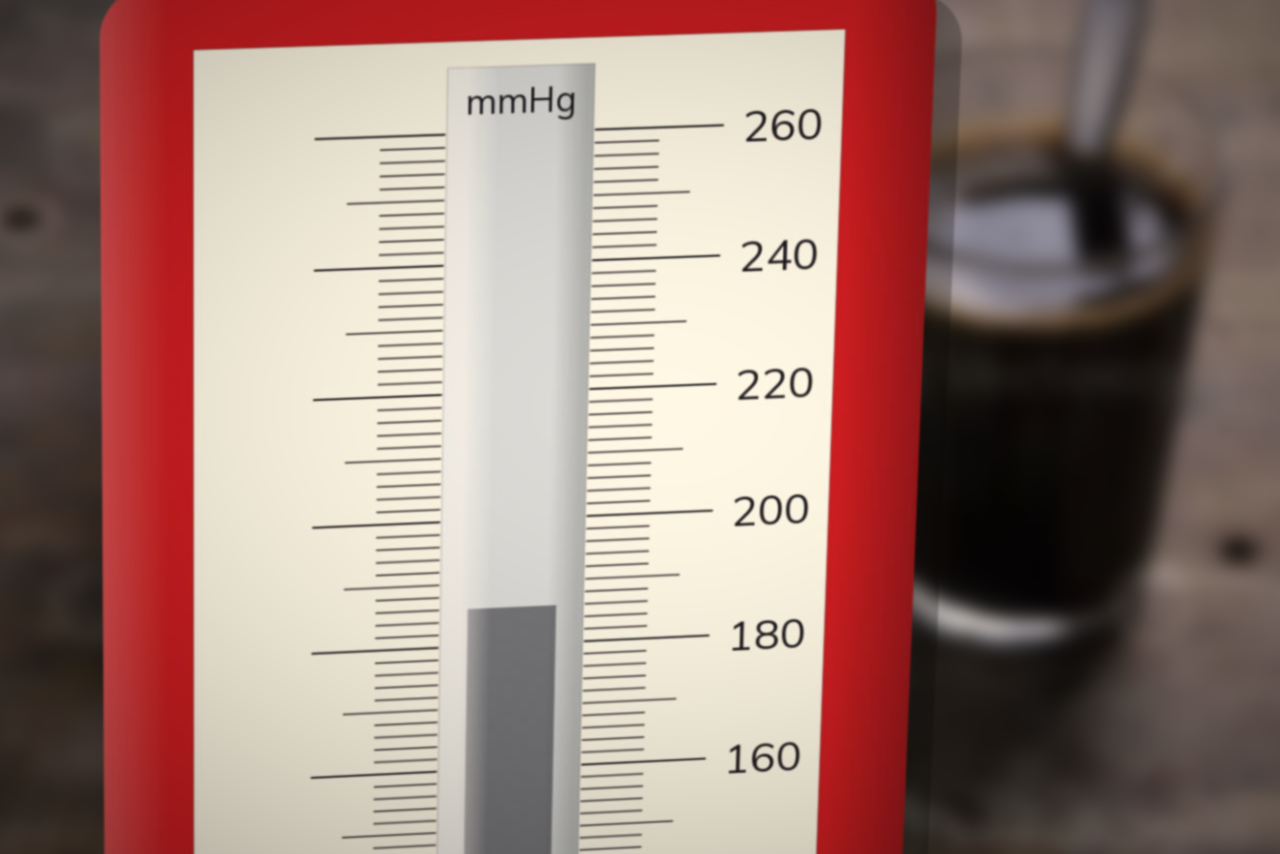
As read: **186** mmHg
